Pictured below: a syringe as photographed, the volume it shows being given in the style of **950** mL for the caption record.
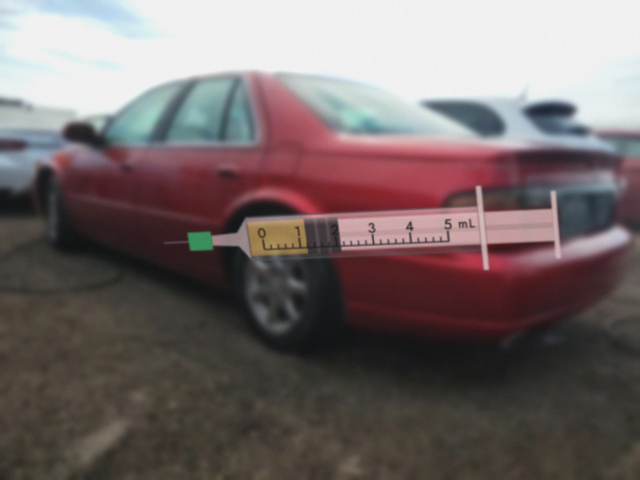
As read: **1.2** mL
